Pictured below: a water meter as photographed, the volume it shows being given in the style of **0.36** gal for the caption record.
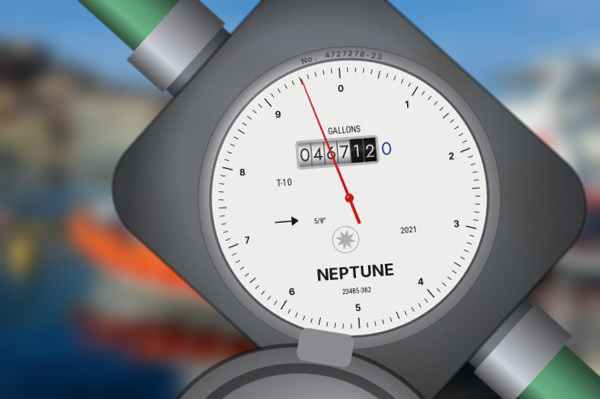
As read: **467119.5** gal
